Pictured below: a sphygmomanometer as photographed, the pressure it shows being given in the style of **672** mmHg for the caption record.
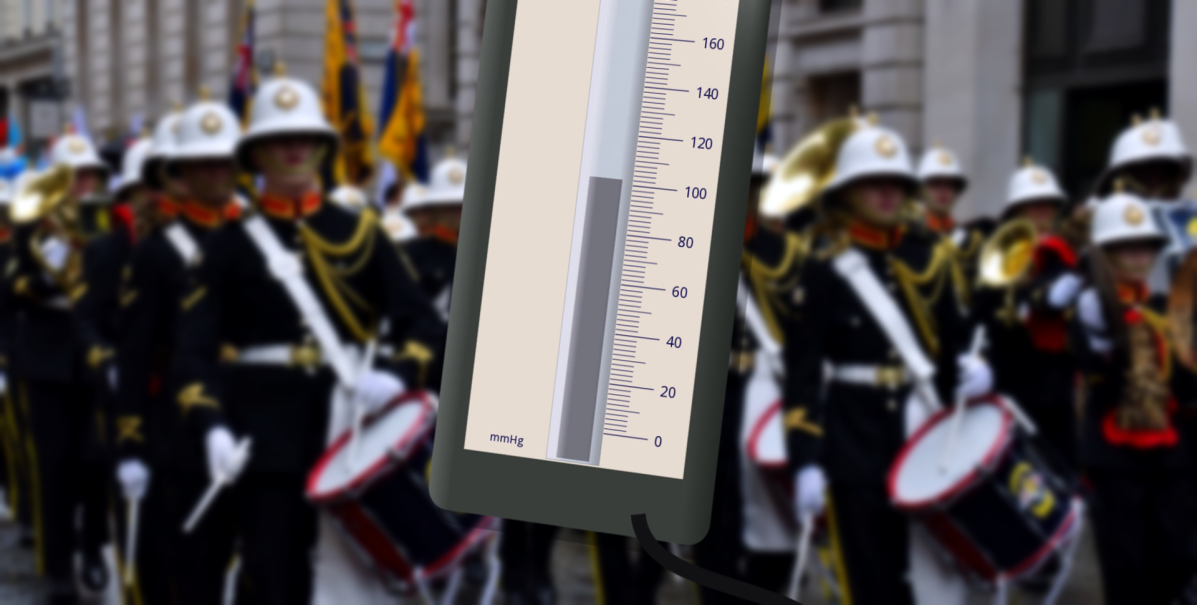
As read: **102** mmHg
